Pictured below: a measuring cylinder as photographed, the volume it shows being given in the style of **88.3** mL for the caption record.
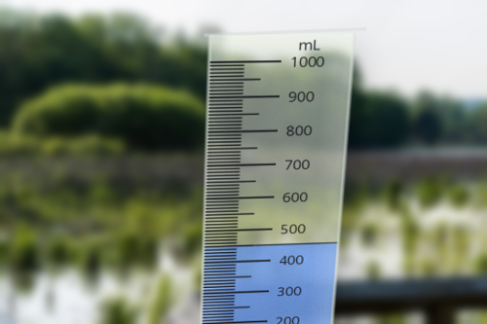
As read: **450** mL
